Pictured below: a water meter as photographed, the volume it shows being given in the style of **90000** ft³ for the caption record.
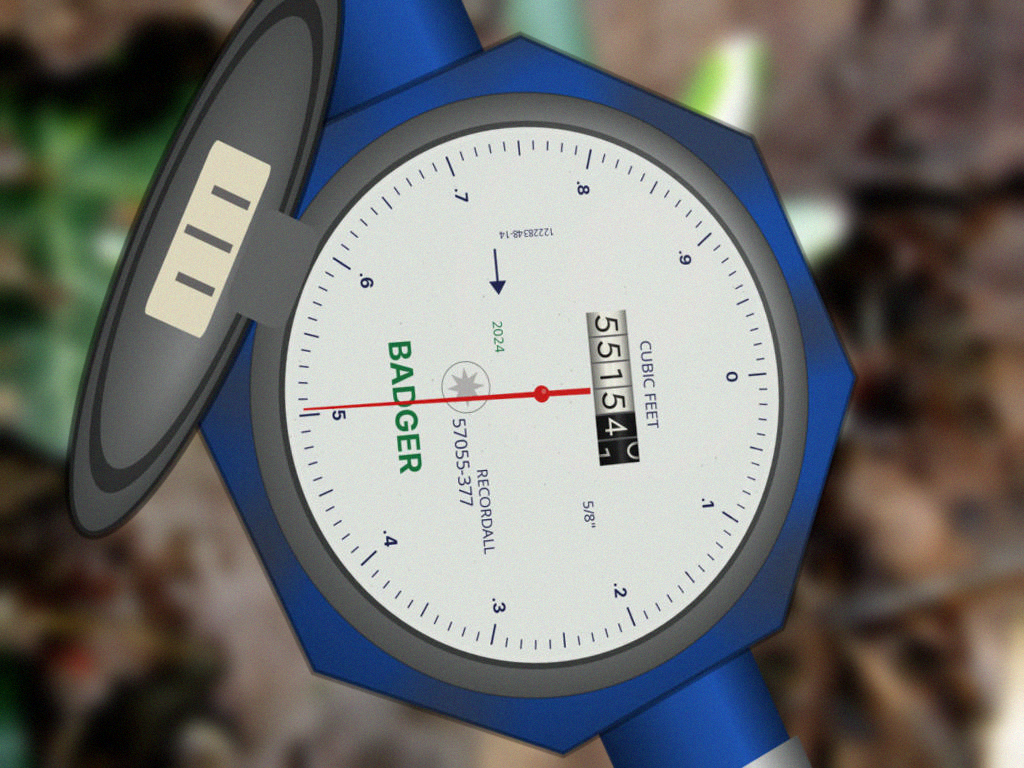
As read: **551540.50** ft³
